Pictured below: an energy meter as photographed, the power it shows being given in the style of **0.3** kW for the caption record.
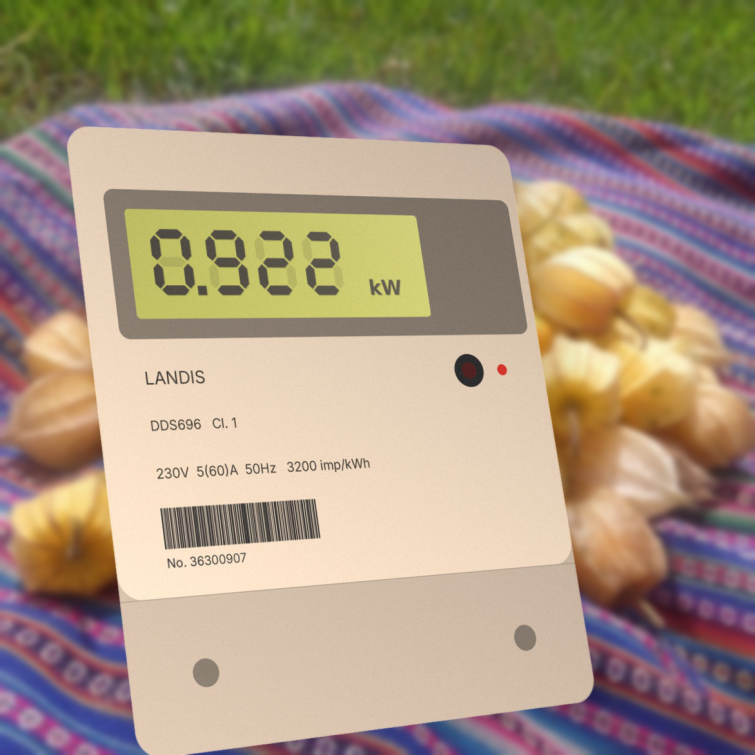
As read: **0.922** kW
